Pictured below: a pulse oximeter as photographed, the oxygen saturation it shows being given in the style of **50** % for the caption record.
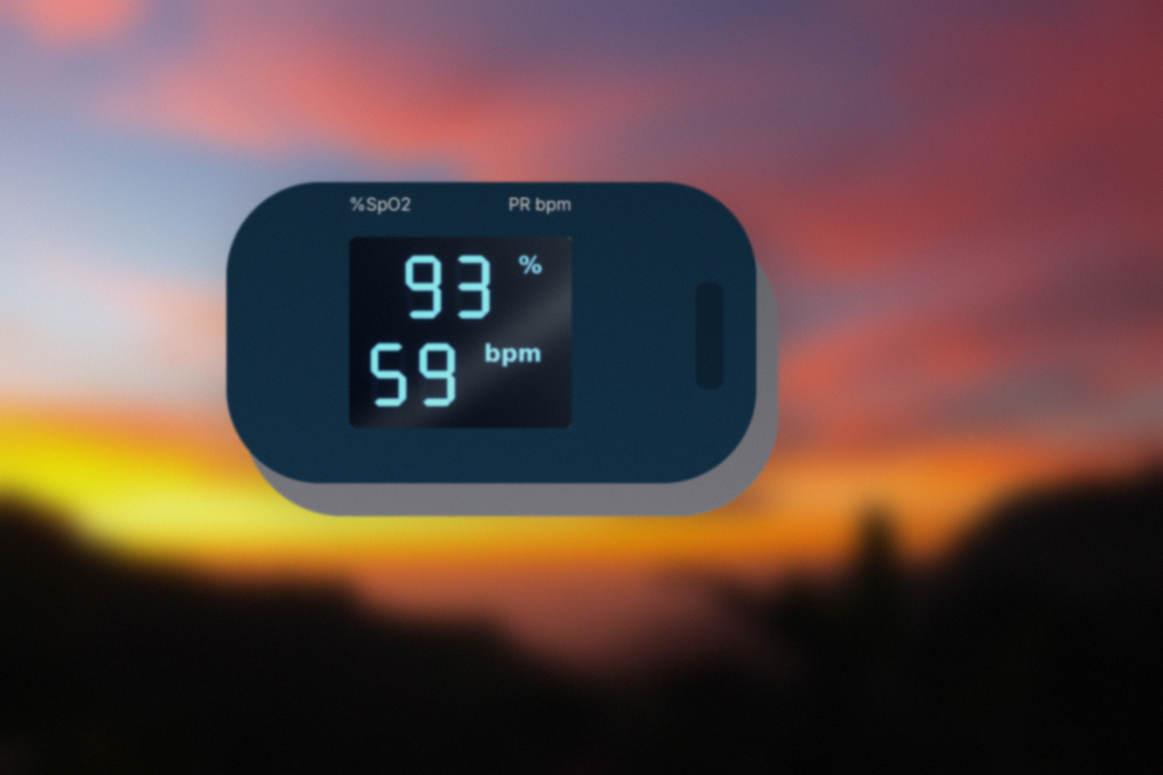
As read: **93** %
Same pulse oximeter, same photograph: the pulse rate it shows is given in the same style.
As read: **59** bpm
